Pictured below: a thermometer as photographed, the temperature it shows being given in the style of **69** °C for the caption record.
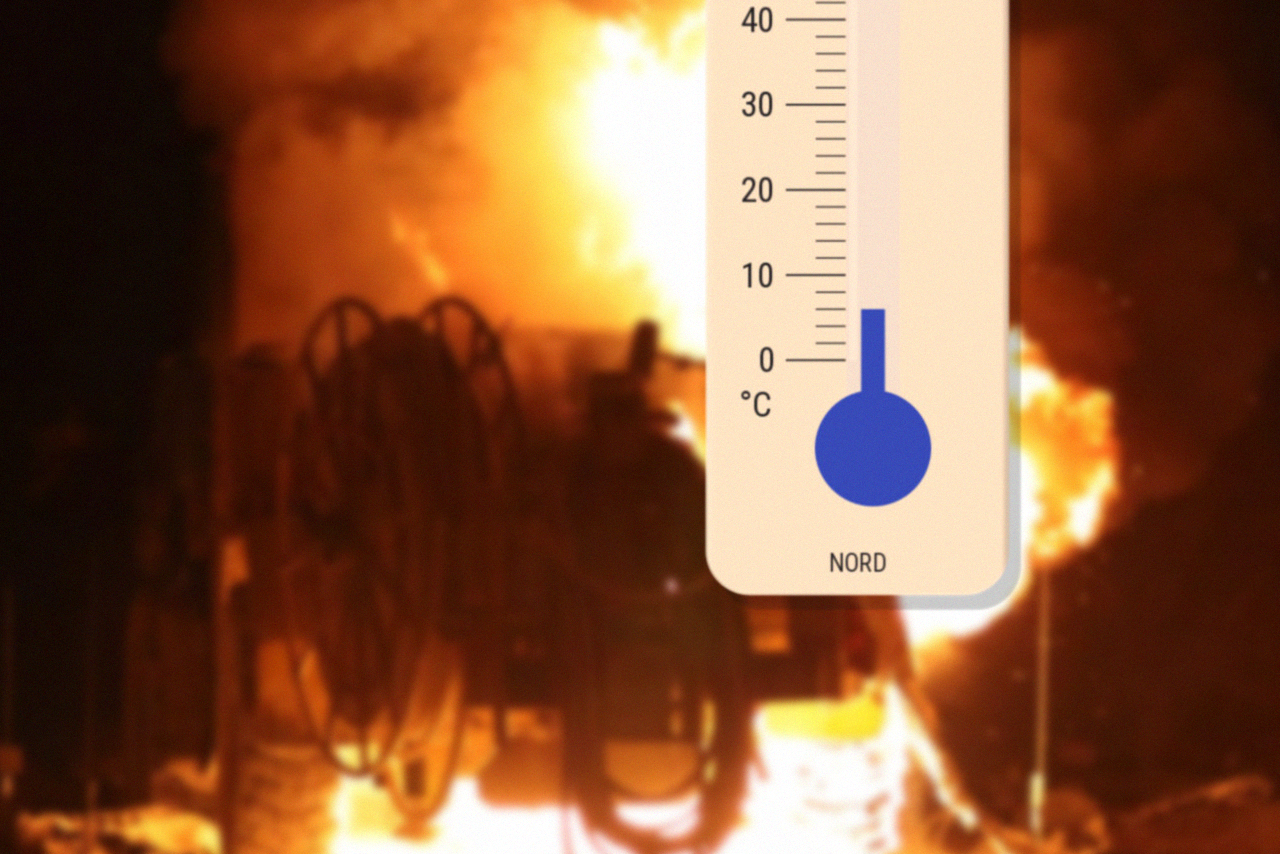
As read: **6** °C
